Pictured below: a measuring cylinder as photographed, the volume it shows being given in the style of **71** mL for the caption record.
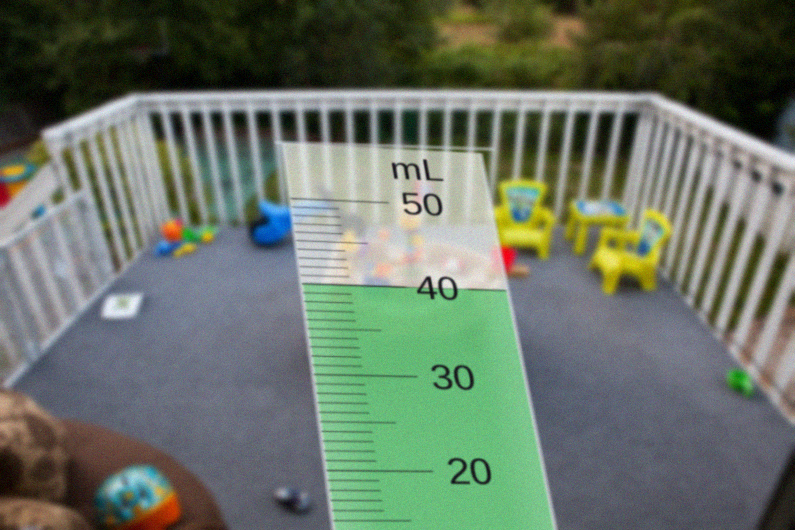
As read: **40** mL
